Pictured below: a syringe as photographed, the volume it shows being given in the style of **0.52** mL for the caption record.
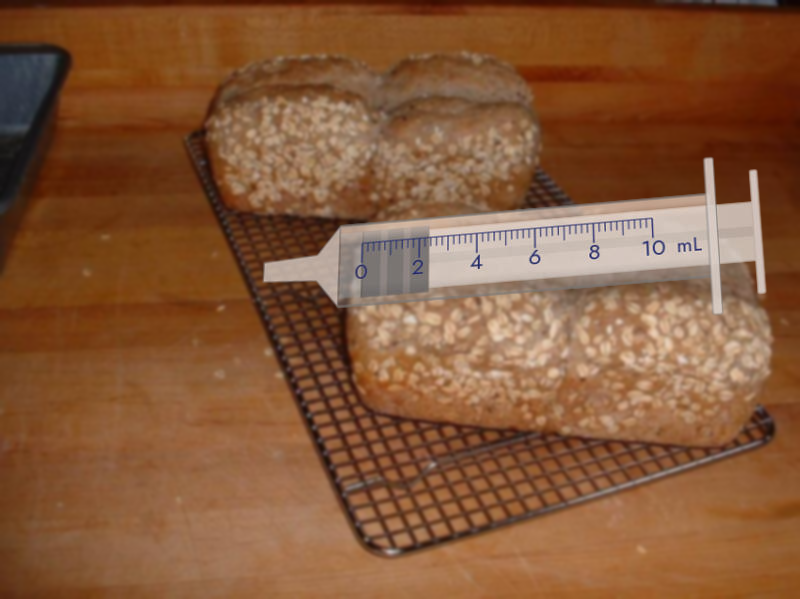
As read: **0** mL
